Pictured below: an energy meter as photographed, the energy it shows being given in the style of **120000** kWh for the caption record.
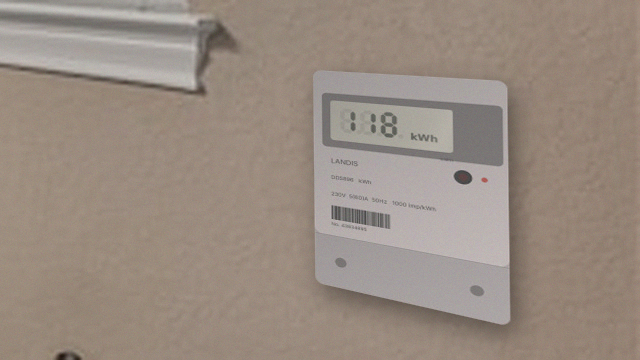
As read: **118** kWh
